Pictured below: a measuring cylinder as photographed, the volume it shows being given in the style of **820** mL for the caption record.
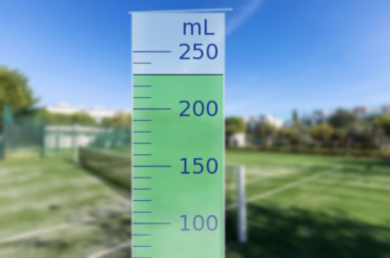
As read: **230** mL
